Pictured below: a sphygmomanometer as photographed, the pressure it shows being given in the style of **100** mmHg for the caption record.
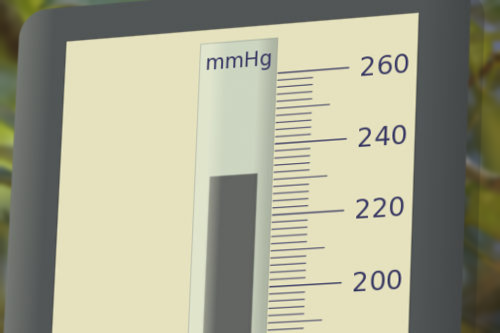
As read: **232** mmHg
